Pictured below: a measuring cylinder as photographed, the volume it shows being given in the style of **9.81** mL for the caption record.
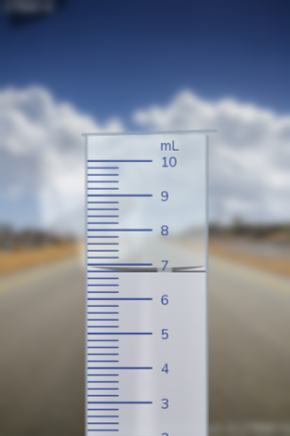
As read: **6.8** mL
